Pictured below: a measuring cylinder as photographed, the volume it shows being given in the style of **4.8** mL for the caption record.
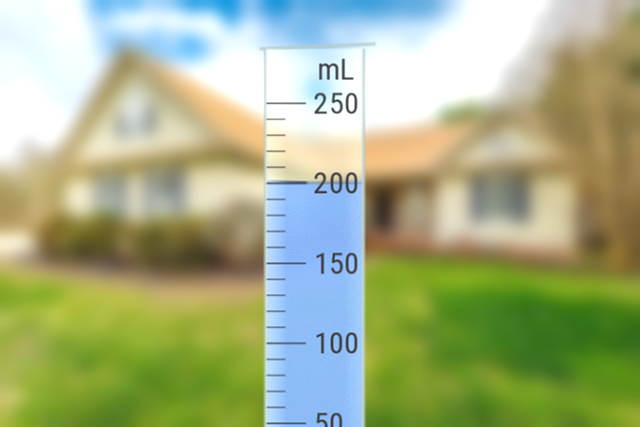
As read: **200** mL
